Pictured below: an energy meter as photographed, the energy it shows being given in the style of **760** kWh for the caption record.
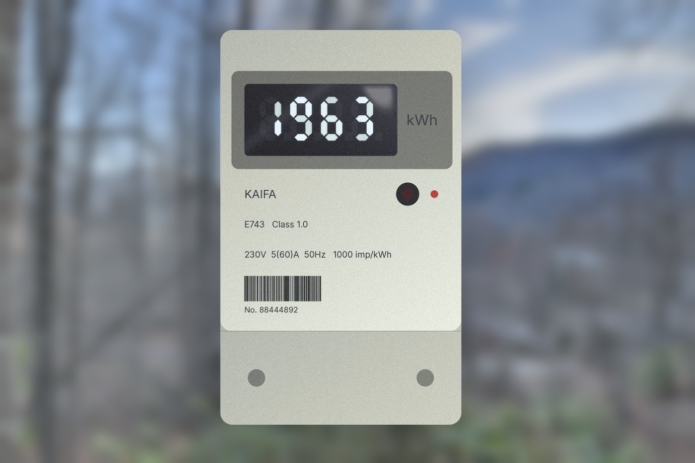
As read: **1963** kWh
